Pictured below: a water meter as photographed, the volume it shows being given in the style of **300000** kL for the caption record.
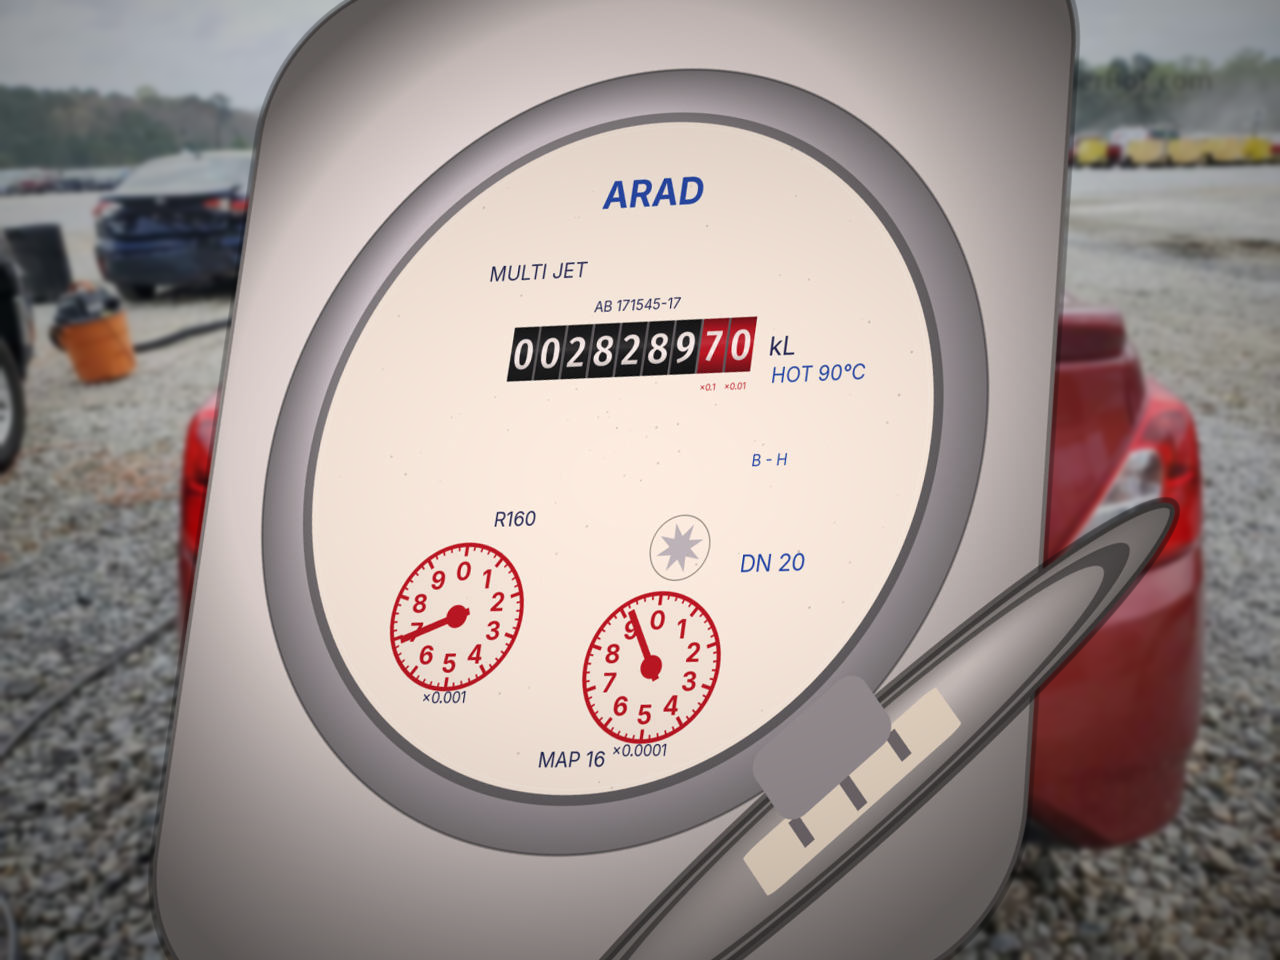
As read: **28289.7069** kL
